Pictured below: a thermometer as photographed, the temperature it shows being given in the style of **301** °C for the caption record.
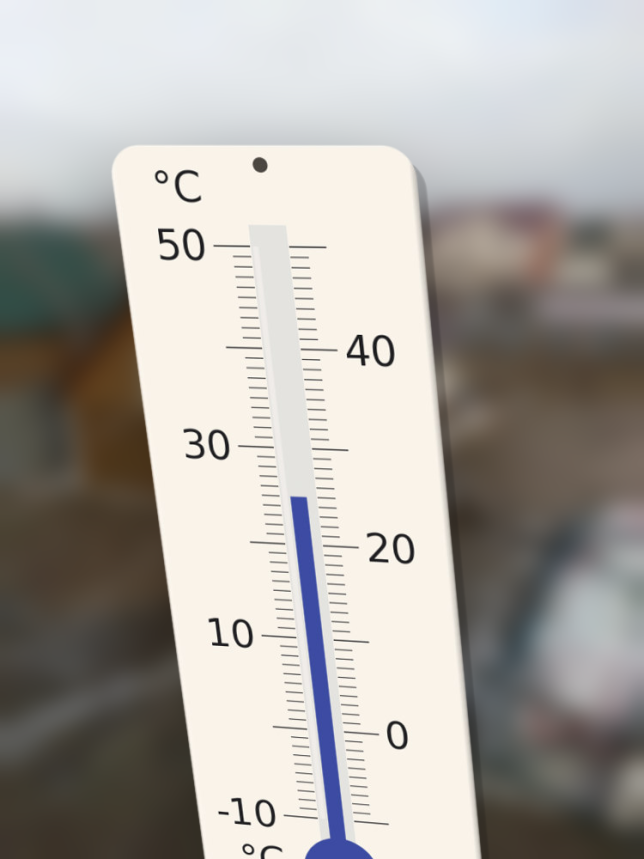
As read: **25** °C
